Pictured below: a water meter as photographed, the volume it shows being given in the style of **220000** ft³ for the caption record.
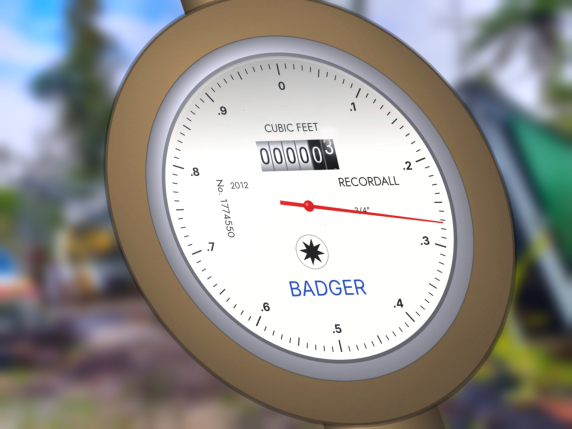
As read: **3.27** ft³
